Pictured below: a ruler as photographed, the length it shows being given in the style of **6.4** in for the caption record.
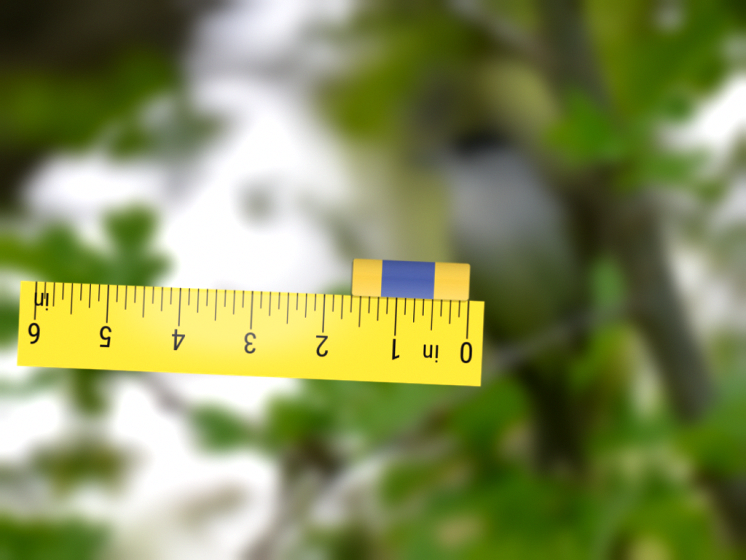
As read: **1.625** in
